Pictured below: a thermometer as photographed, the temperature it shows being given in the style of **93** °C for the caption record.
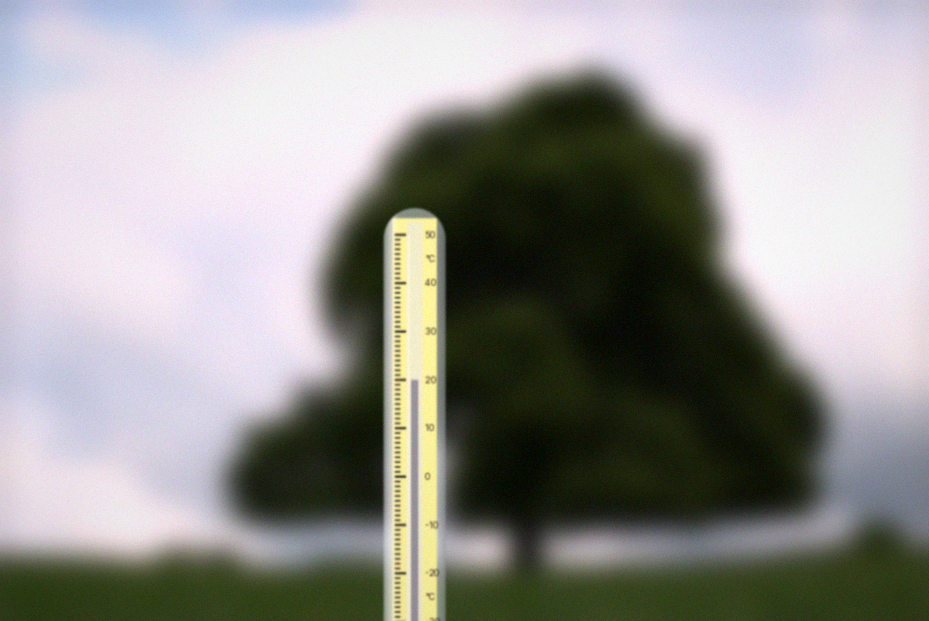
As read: **20** °C
